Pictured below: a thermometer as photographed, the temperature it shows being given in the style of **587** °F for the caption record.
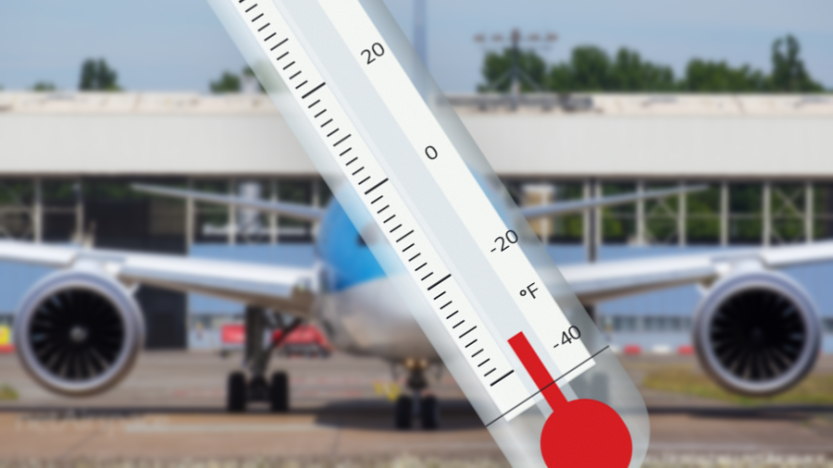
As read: **-35** °F
